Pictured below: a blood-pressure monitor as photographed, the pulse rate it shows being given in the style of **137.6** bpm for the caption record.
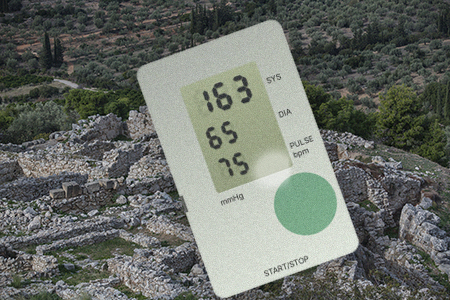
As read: **75** bpm
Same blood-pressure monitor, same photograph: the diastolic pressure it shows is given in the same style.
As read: **65** mmHg
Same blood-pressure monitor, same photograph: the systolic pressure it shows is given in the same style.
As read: **163** mmHg
